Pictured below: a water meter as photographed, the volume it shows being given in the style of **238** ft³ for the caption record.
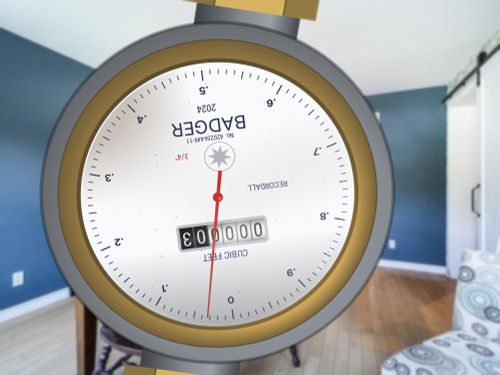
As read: **3.03** ft³
